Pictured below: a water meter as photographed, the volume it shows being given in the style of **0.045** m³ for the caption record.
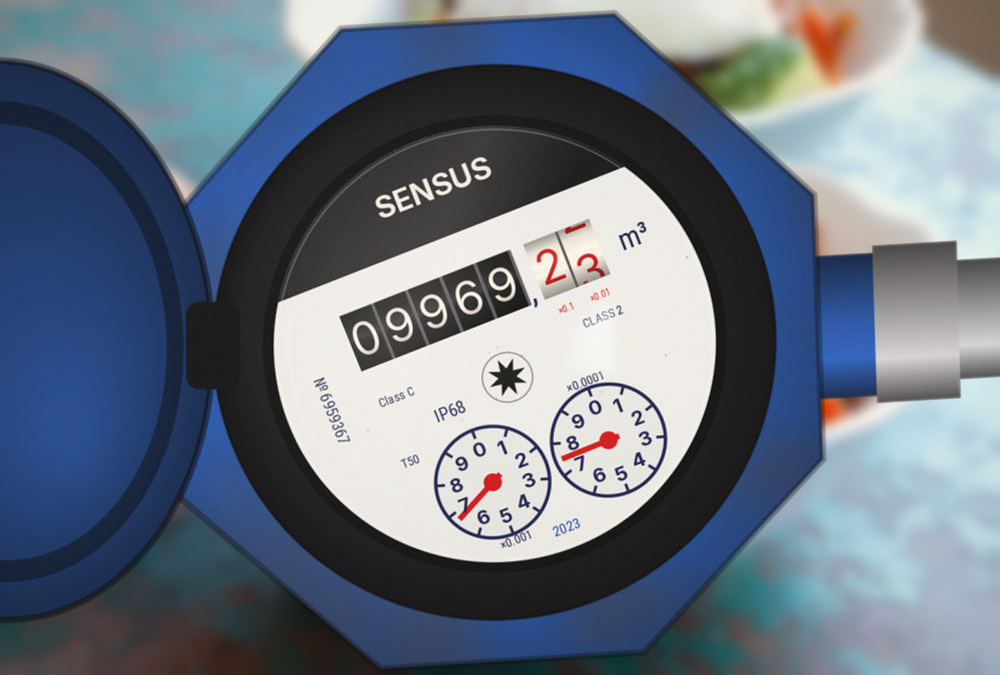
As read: **9969.2267** m³
